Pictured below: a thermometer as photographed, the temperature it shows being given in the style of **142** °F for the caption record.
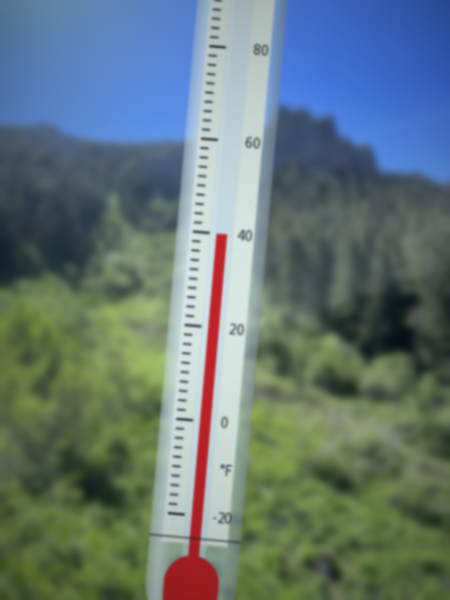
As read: **40** °F
